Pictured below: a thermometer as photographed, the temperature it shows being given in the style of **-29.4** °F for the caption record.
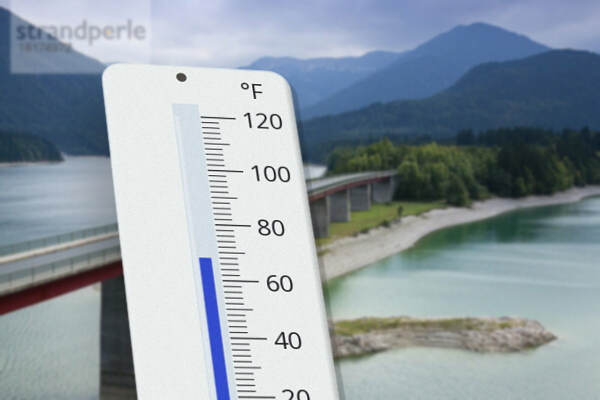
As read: **68** °F
